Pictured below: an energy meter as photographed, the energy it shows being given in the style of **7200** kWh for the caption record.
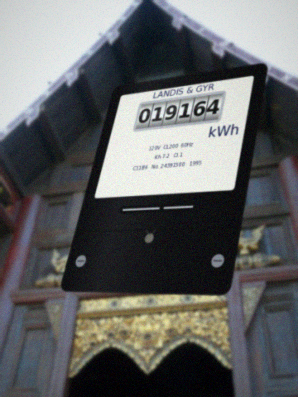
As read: **19164** kWh
